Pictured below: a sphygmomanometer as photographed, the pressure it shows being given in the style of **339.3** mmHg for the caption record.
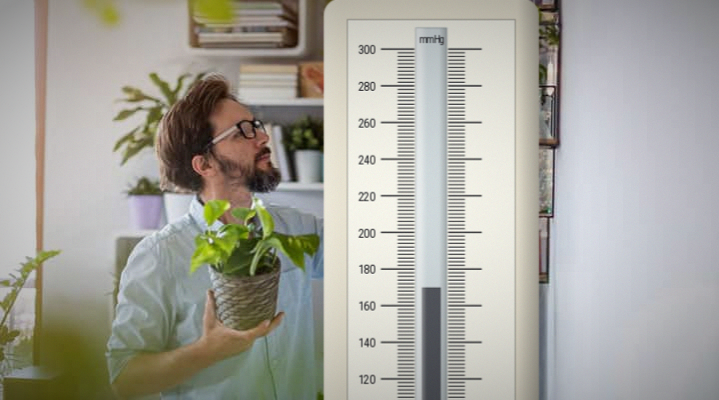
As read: **170** mmHg
